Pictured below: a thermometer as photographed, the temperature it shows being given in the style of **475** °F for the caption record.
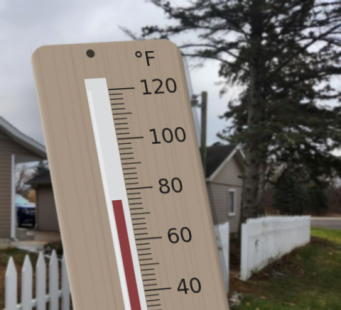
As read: **76** °F
